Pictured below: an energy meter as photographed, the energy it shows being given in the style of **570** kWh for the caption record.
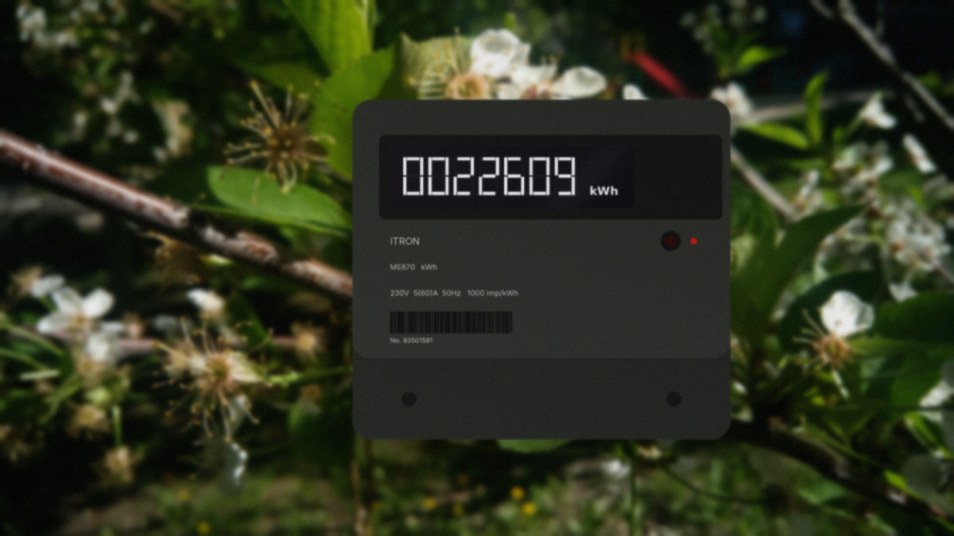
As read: **22609** kWh
